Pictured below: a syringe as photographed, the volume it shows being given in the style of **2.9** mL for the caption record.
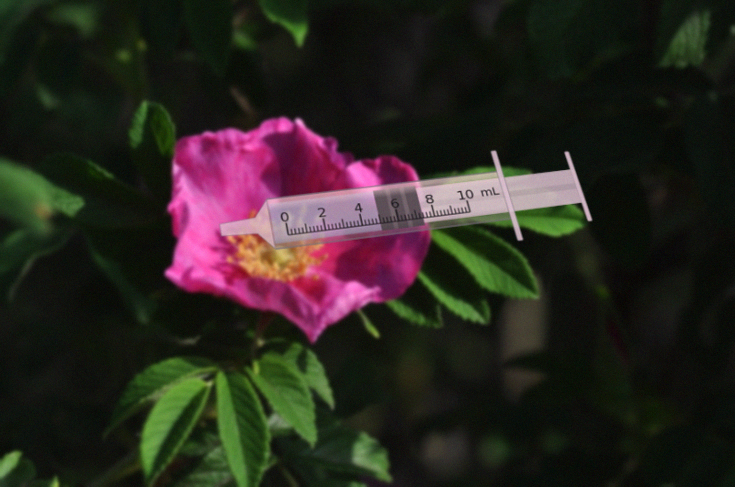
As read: **5** mL
